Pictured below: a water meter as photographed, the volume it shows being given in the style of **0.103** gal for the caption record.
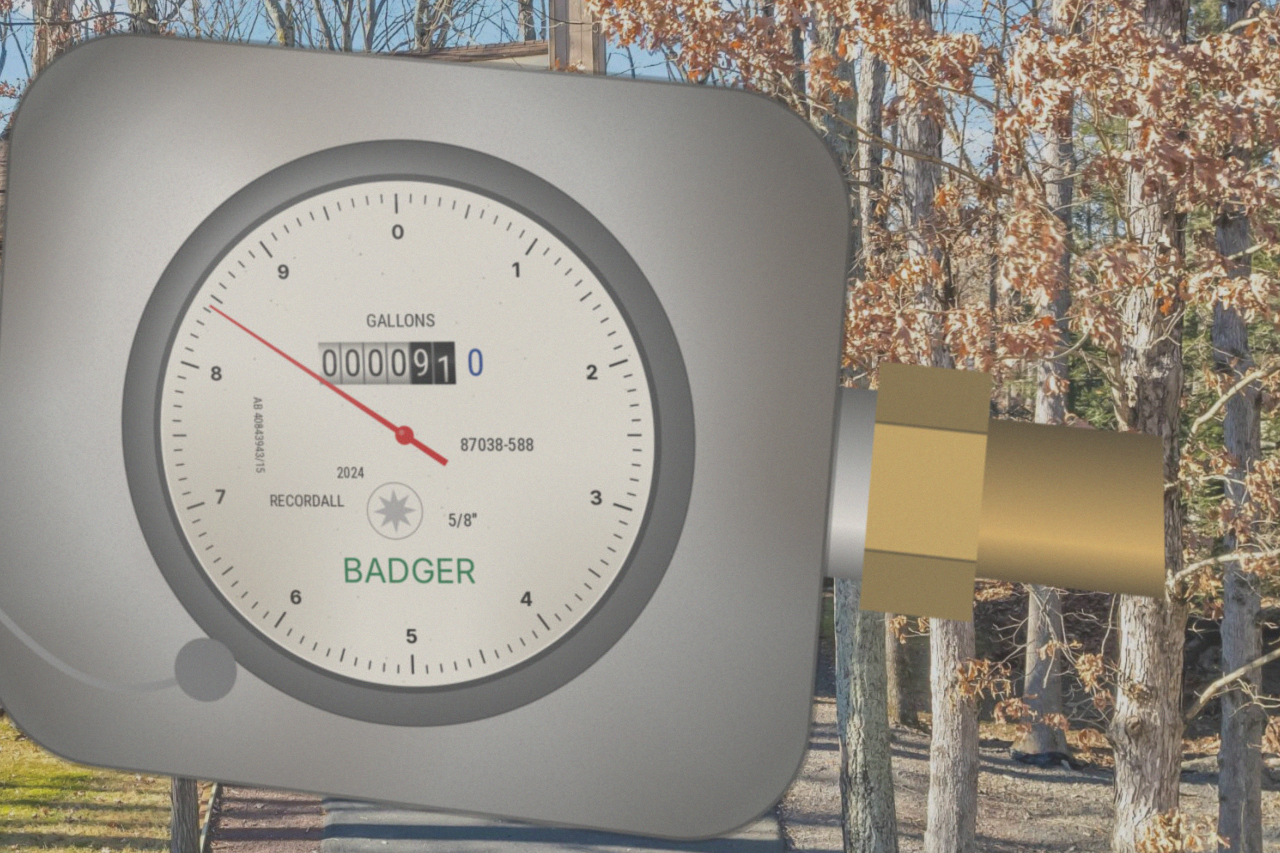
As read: **908.4** gal
